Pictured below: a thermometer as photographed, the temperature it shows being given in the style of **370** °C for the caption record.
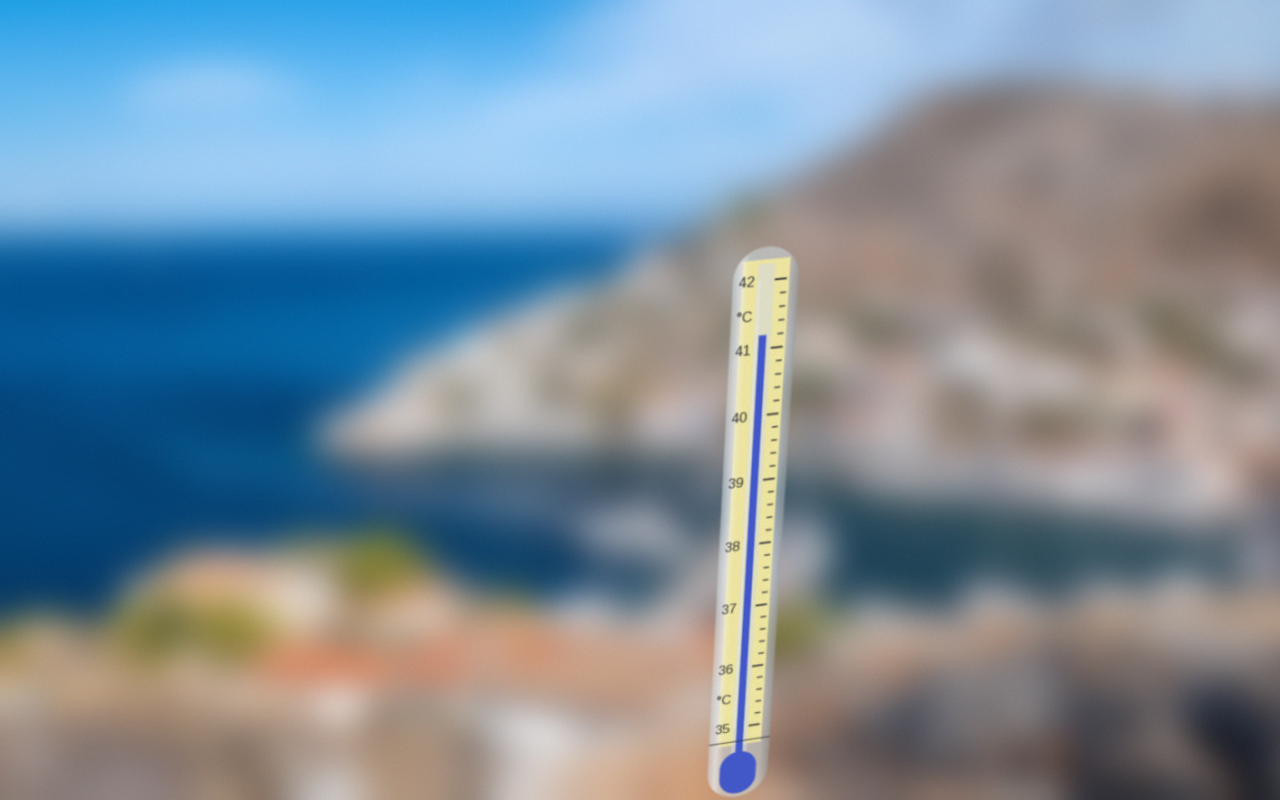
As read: **41.2** °C
